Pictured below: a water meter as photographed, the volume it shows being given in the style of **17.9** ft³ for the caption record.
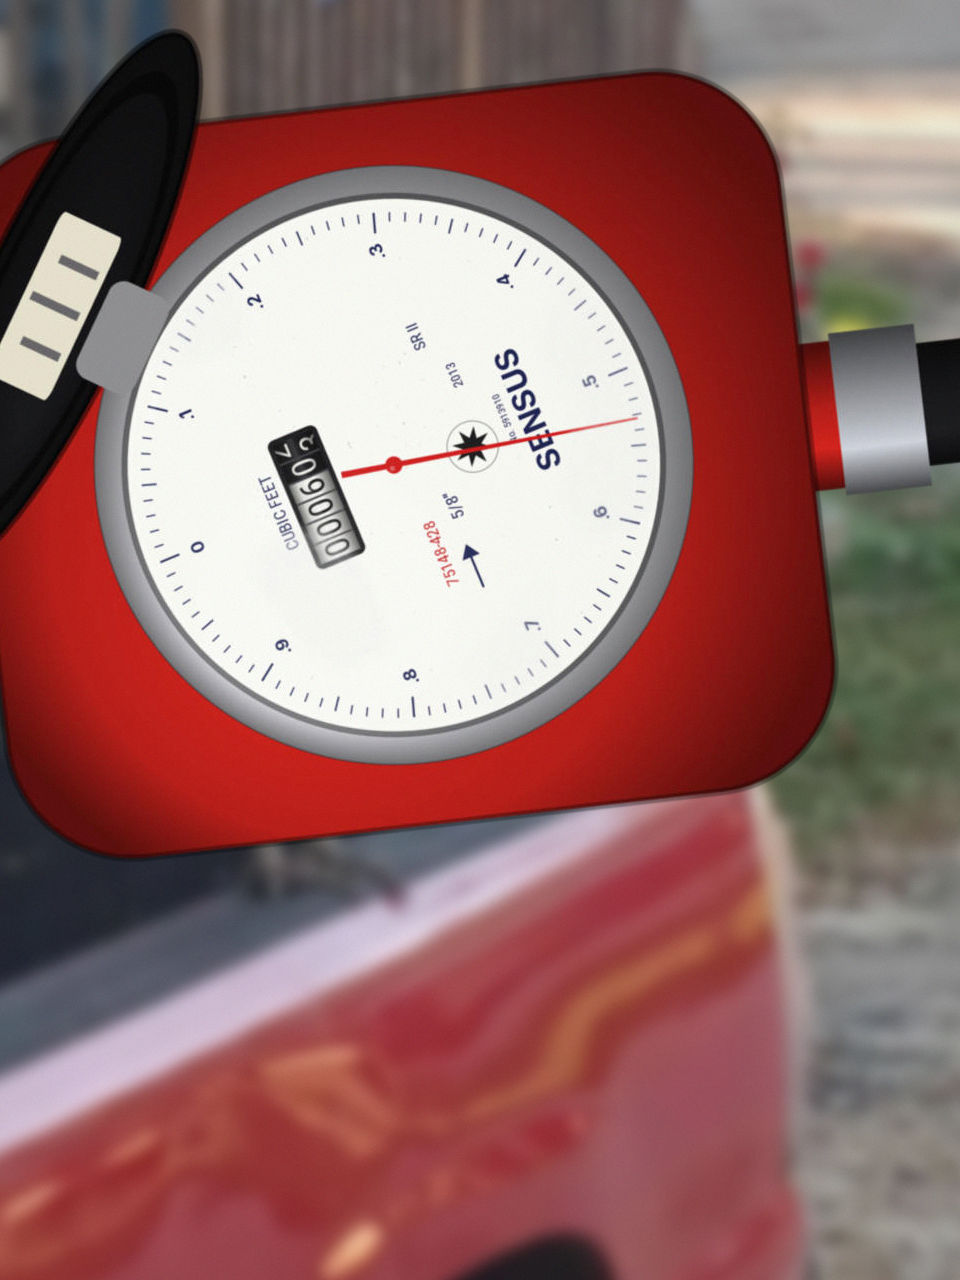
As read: **602.53** ft³
